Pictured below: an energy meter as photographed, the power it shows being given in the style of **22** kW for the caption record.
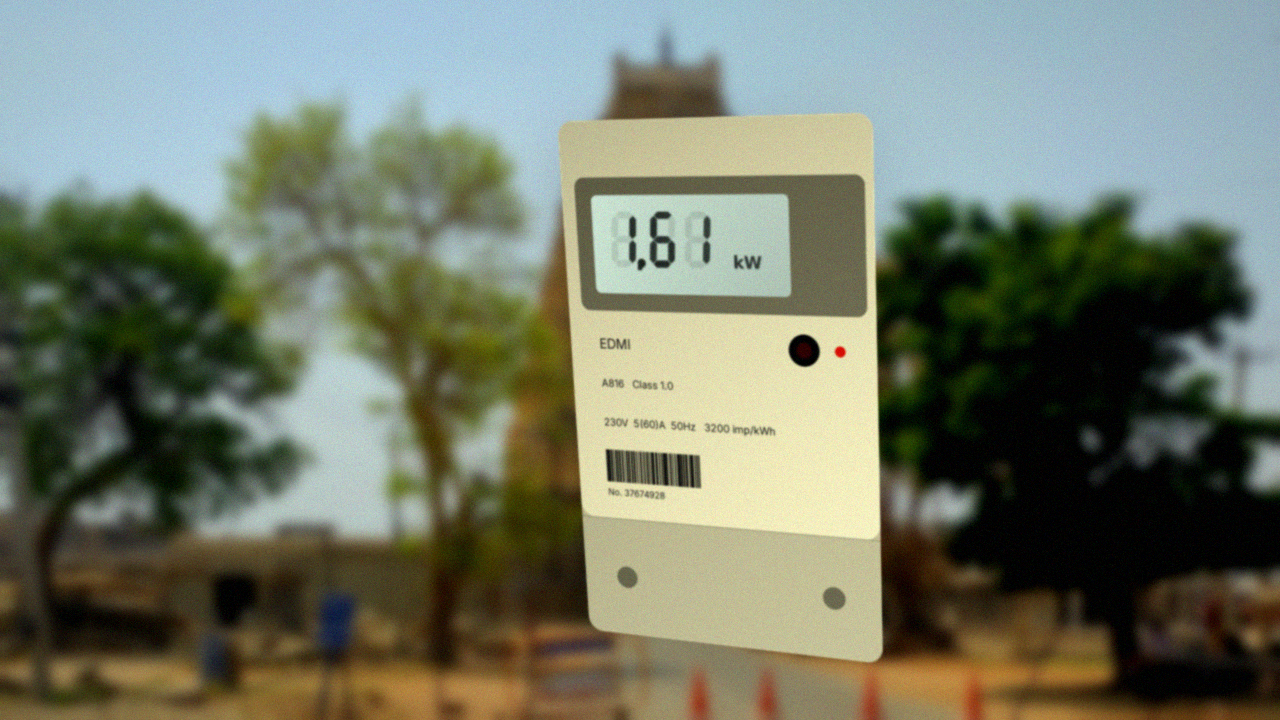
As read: **1.61** kW
